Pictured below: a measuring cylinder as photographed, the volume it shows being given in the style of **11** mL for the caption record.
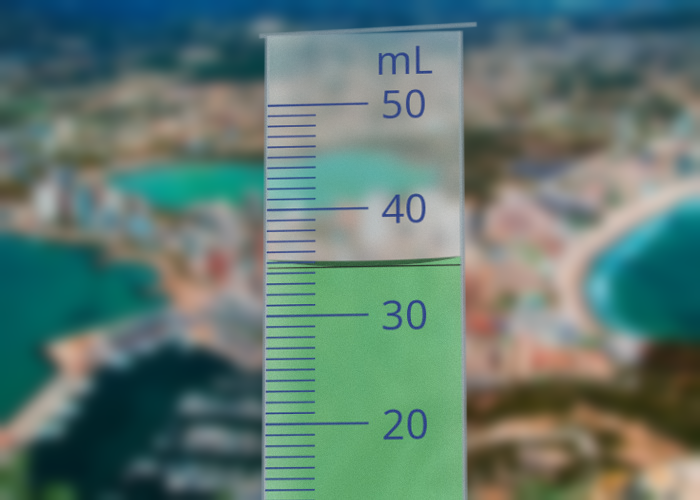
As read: **34.5** mL
